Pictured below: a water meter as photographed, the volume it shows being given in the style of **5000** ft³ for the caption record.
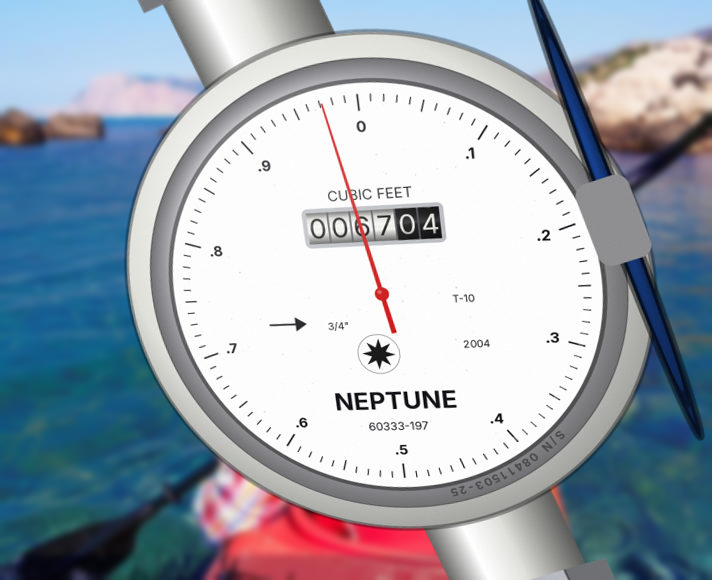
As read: **6703.97** ft³
